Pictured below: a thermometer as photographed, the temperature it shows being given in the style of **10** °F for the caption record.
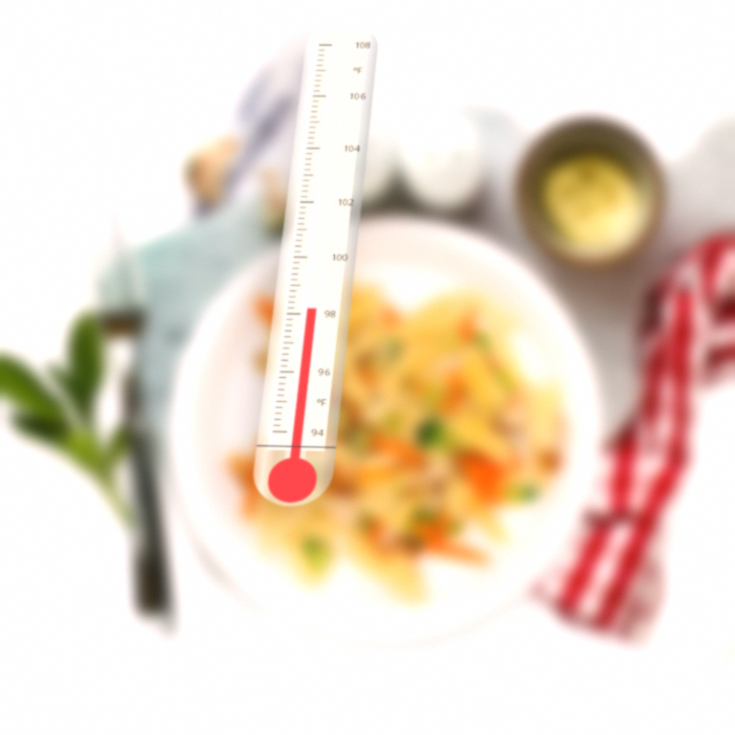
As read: **98.2** °F
